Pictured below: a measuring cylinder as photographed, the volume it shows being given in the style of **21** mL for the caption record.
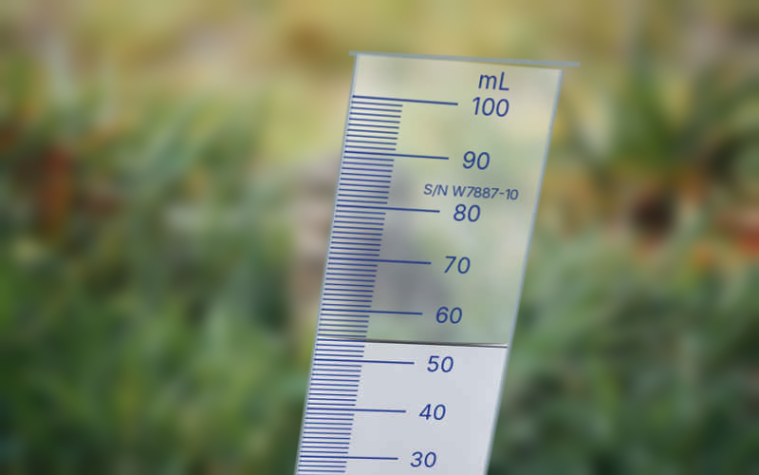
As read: **54** mL
